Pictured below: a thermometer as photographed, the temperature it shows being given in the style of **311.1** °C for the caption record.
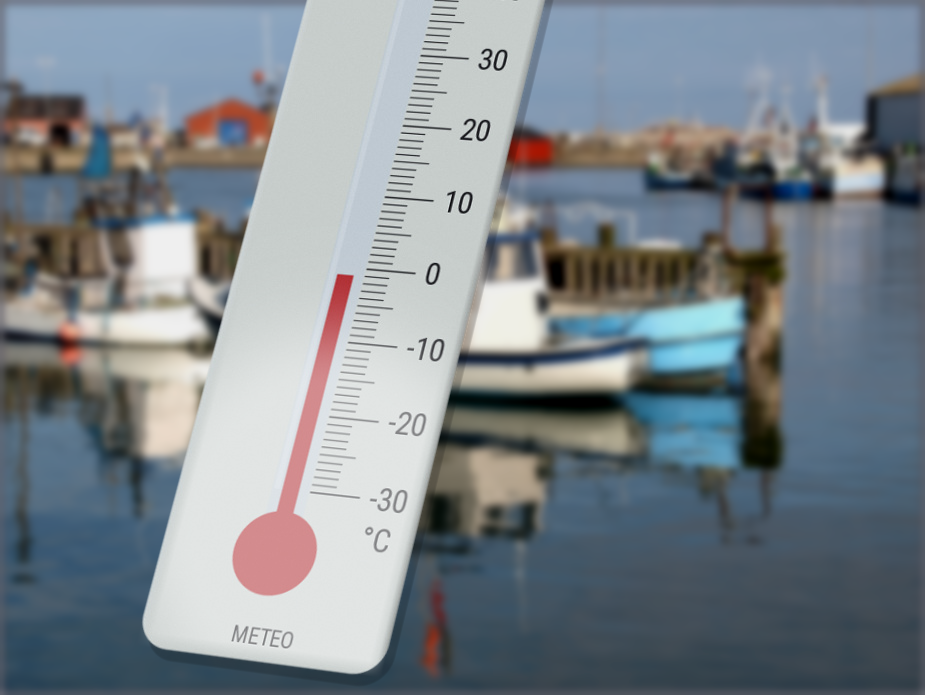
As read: **-1** °C
